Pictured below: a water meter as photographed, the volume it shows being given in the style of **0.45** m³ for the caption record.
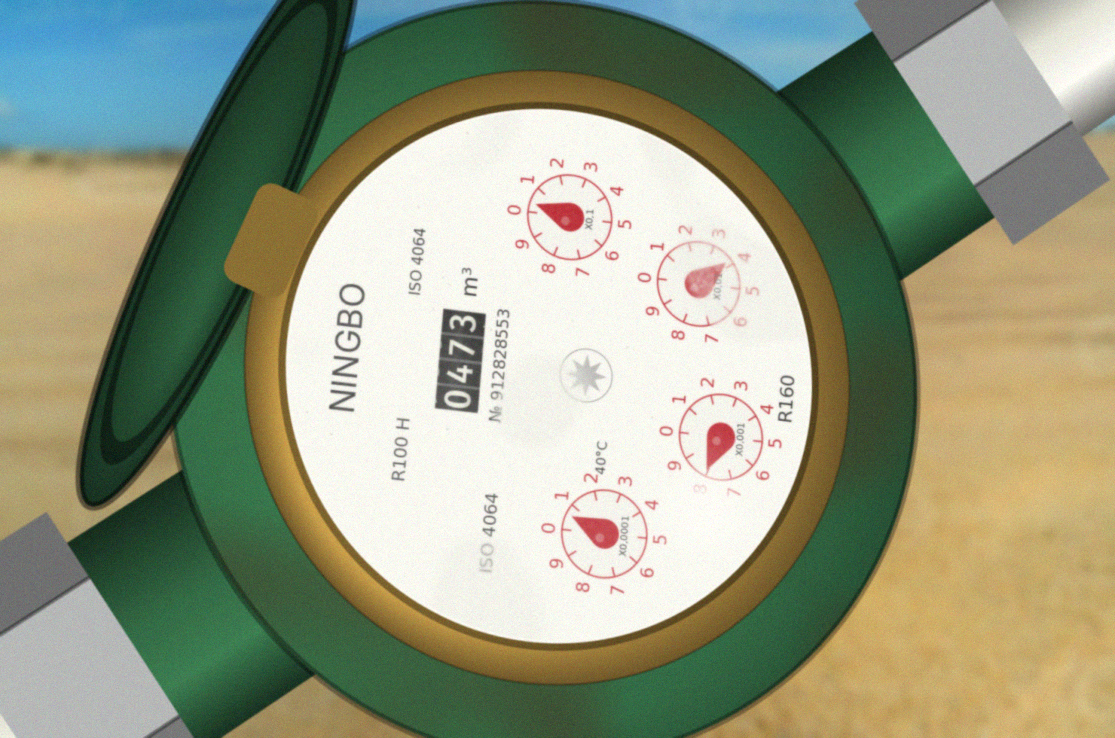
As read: **473.0380** m³
